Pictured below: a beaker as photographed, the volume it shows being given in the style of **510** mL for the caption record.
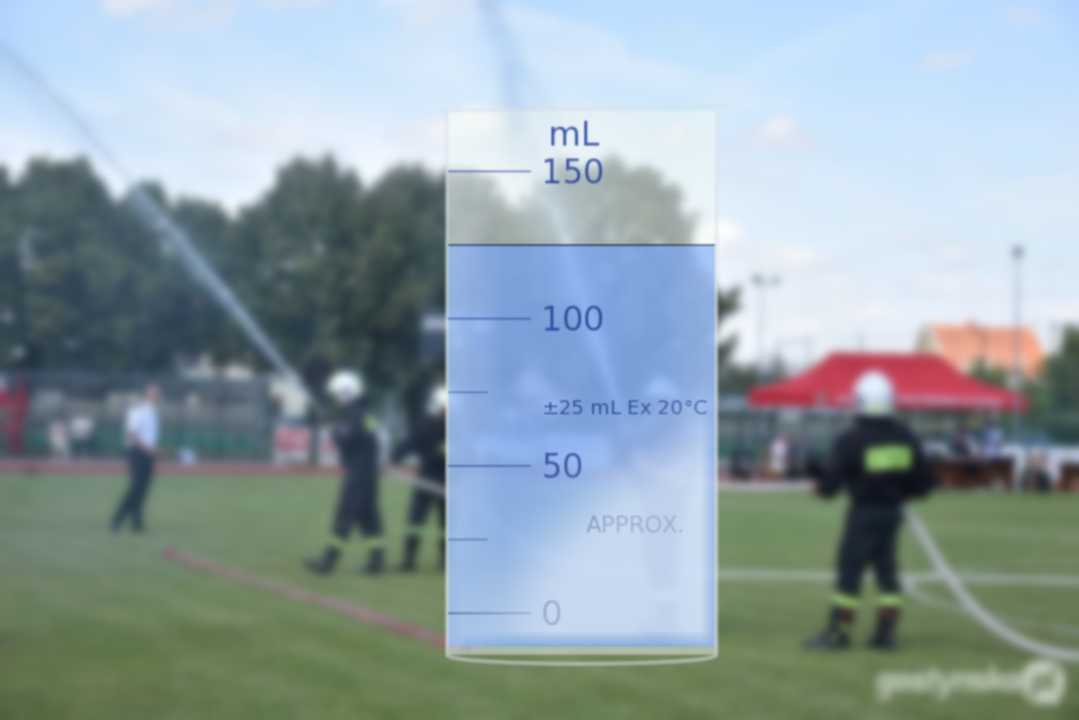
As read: **125** mL
